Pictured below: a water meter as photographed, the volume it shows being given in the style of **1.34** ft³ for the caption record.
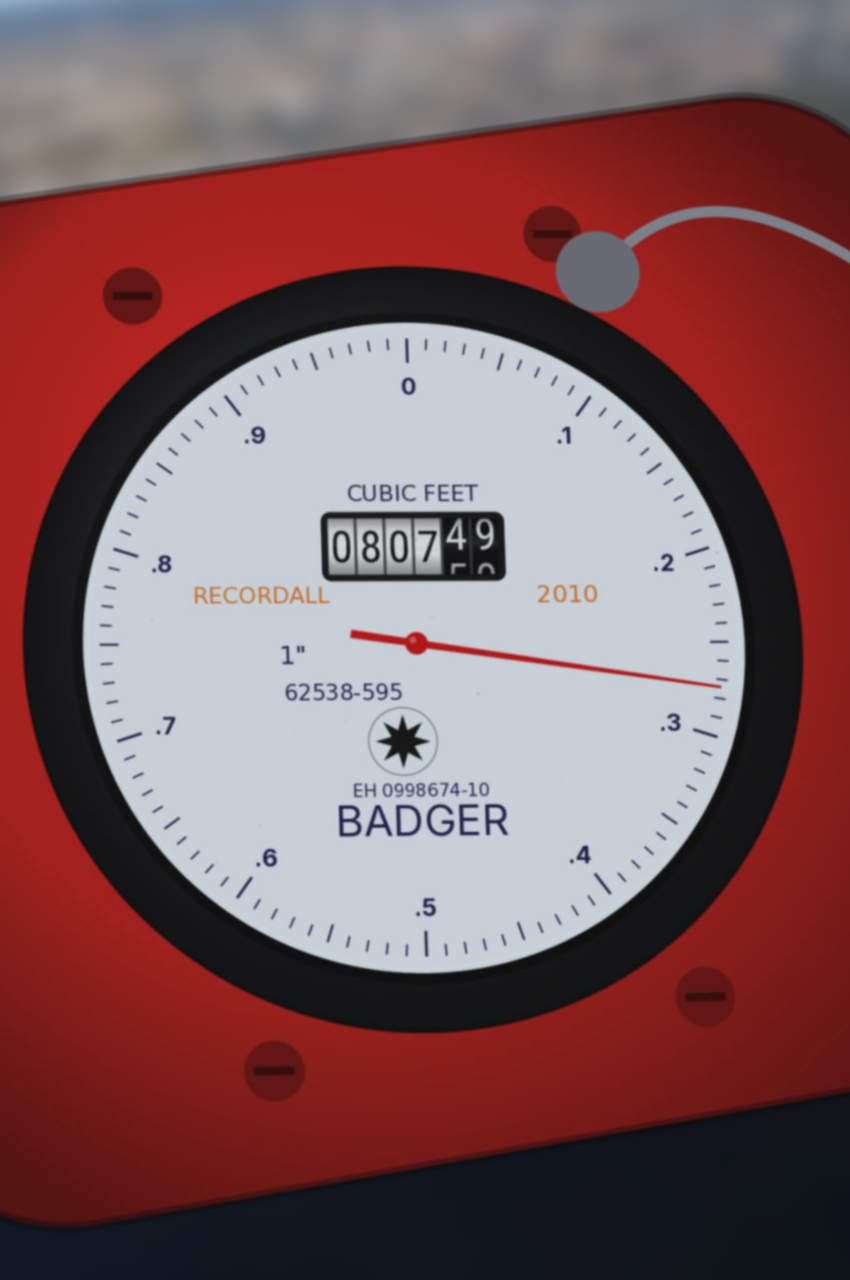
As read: **80749.27** ft³
